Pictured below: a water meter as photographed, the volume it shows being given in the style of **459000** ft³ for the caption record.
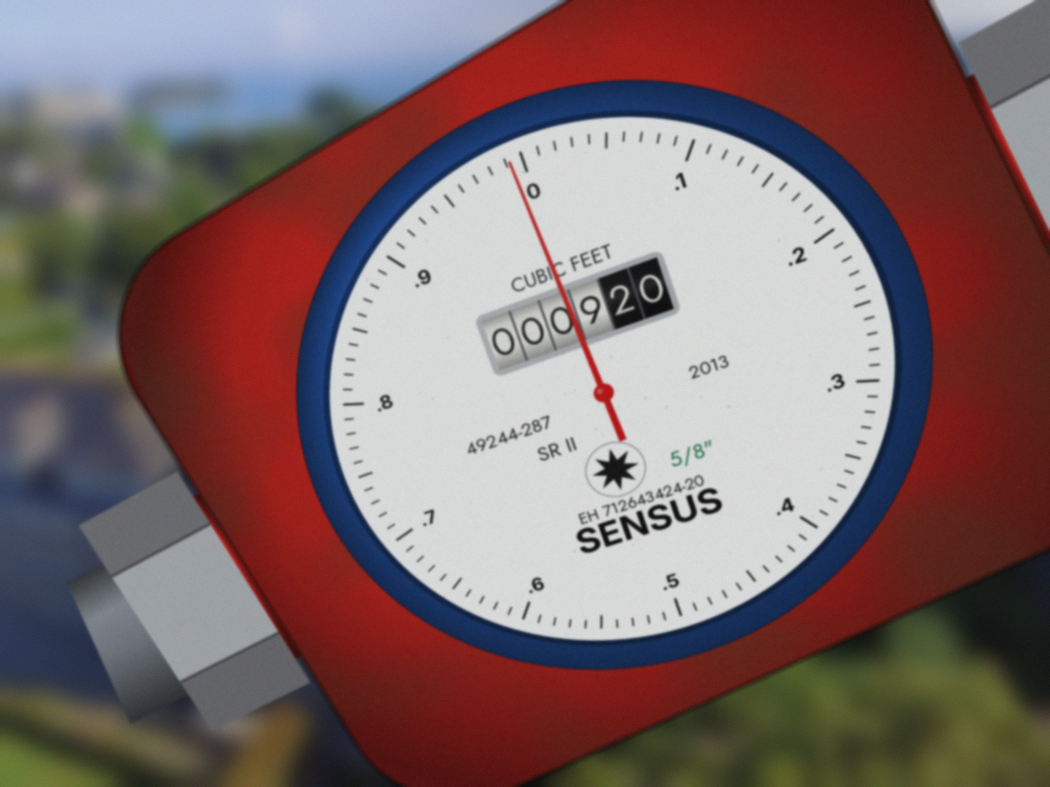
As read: **919.99** ft³
